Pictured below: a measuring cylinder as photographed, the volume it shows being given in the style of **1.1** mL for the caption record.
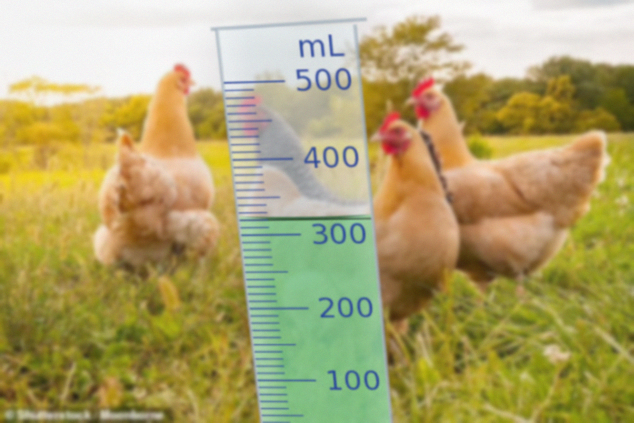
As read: **320** mL
